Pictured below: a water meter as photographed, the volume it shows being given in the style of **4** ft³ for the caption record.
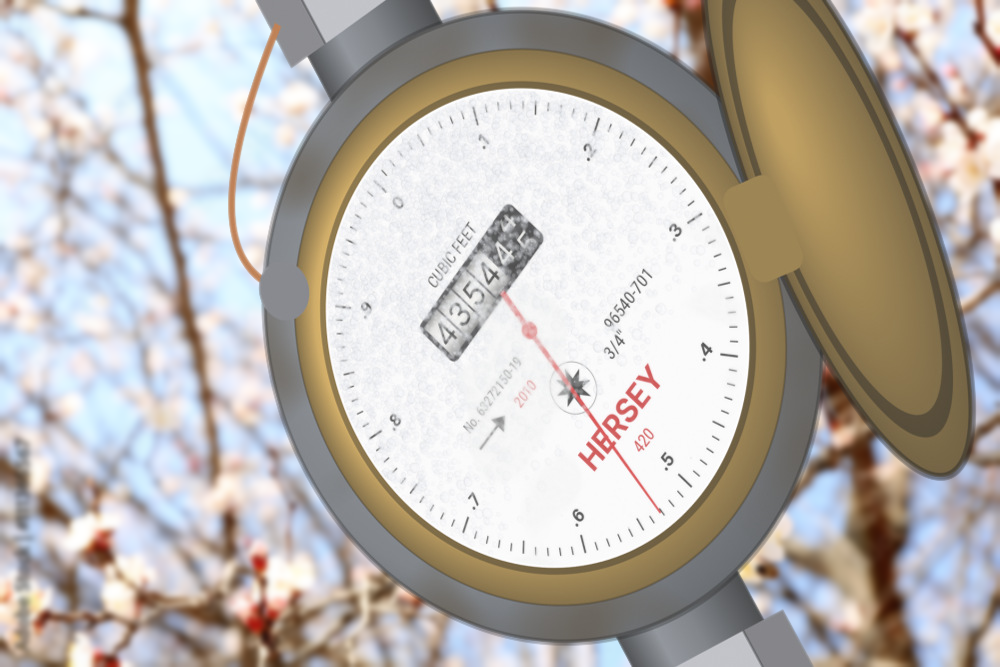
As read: **435444.53** ft³
